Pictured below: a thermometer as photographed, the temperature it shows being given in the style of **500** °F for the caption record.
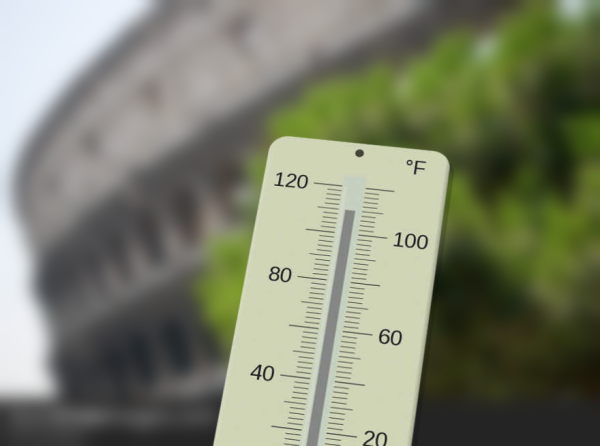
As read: **110** °F
